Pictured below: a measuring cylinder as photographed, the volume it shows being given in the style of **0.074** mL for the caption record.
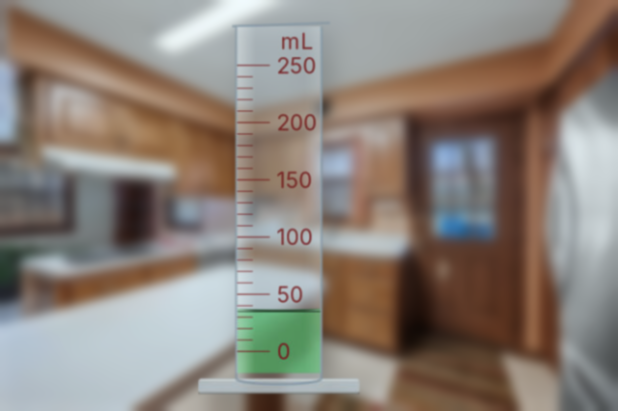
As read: **35** mL
